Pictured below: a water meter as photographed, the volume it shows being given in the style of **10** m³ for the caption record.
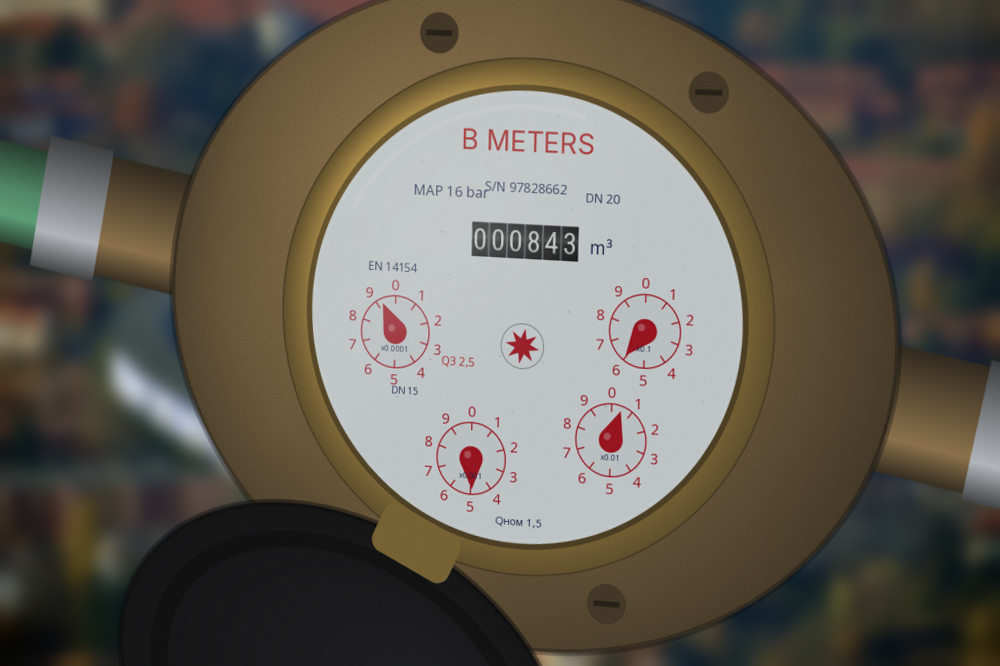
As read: **843.6049** m³
